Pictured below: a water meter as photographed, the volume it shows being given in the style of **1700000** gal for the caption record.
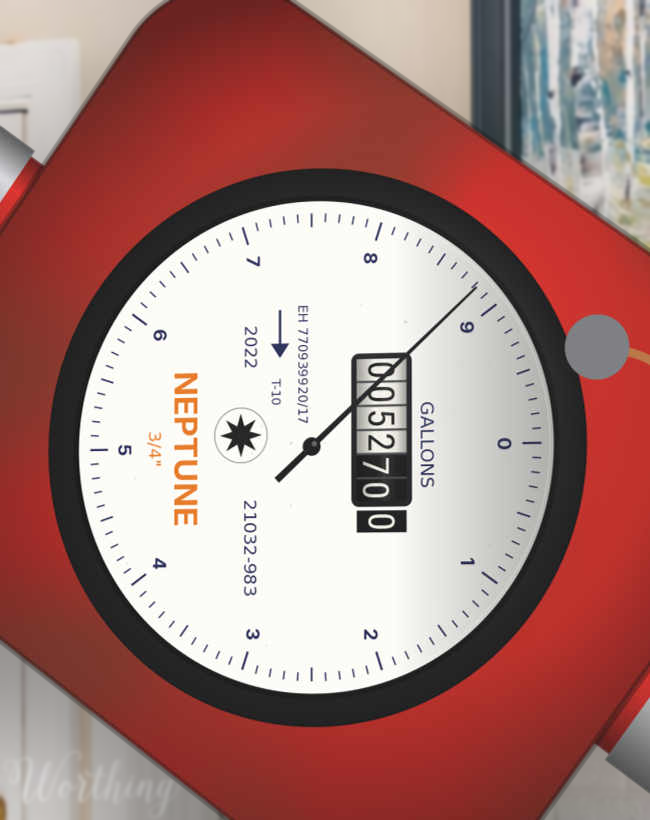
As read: **52698.8** gal
